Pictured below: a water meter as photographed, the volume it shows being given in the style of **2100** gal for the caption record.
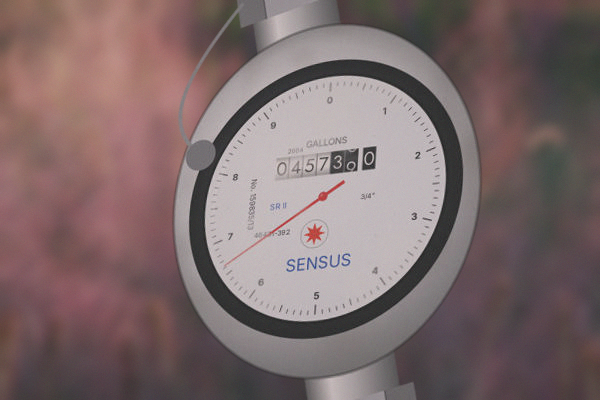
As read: **457386.6** gal
